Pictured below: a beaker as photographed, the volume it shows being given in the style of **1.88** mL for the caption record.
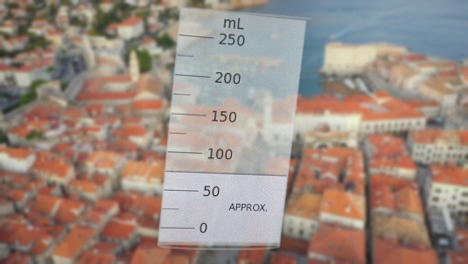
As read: **75** mL
